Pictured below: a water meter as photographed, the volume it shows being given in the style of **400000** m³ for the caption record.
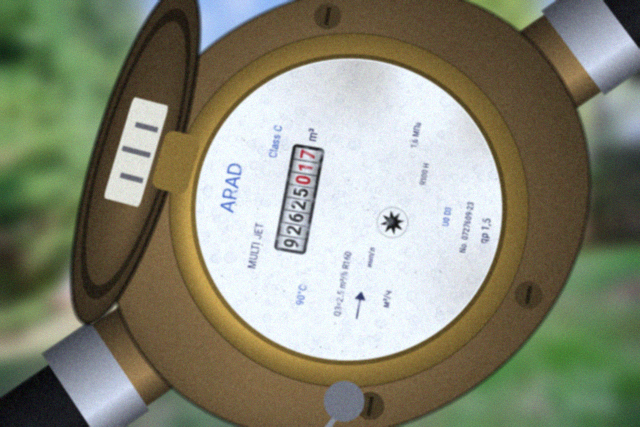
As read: **92625.017** m³
